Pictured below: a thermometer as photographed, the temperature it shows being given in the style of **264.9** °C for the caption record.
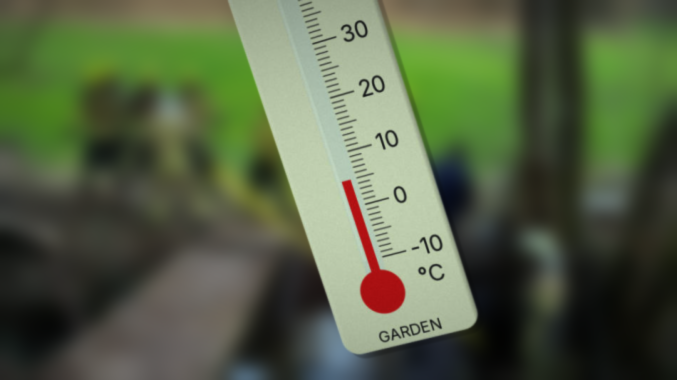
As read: **5** °C
